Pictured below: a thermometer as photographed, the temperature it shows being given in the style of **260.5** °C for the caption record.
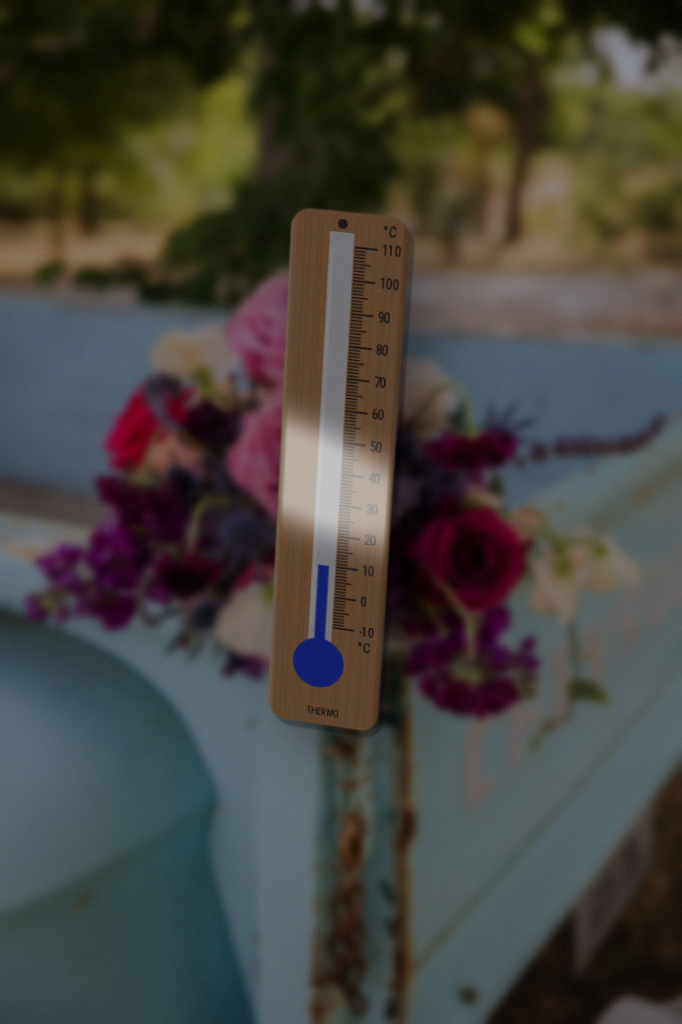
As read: **10** °C
